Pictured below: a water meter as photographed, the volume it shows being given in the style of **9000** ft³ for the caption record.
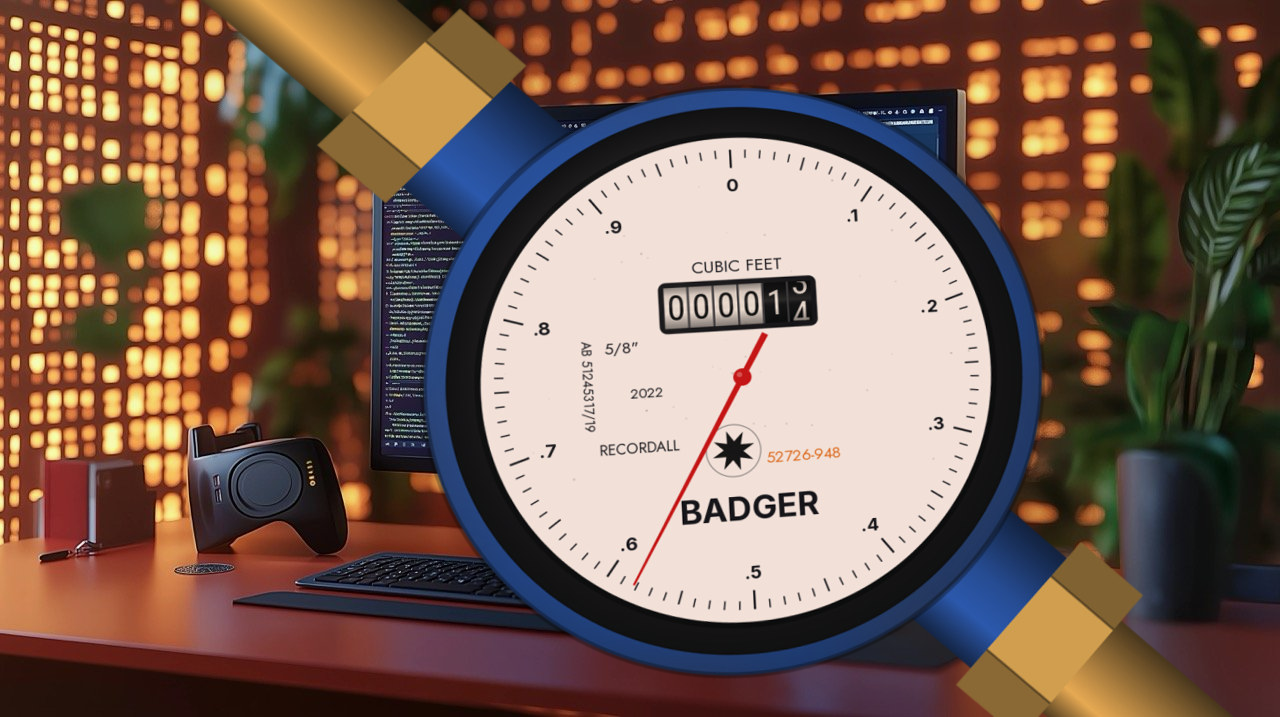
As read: **13.58** ft³
